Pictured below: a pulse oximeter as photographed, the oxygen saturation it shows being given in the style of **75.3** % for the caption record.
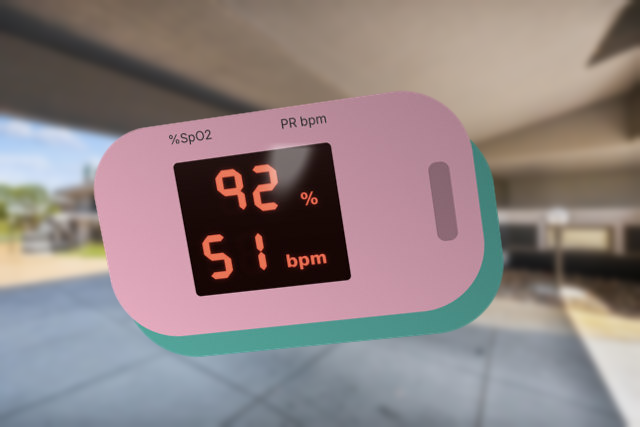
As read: **92** %
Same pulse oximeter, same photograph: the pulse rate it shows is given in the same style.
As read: **51** bpm
